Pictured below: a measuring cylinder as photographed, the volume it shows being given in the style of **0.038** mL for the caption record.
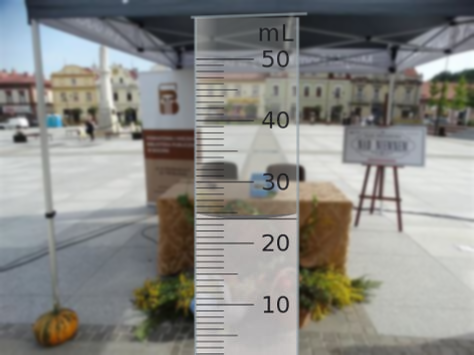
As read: **24** mL
